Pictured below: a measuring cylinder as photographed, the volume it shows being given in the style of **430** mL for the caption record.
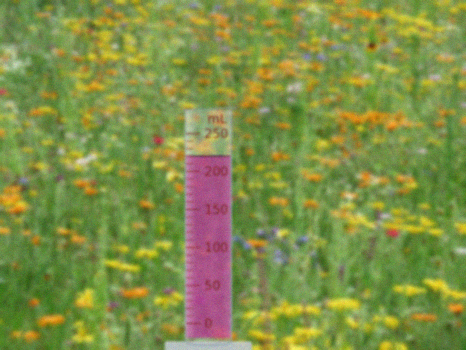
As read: **220** mL
